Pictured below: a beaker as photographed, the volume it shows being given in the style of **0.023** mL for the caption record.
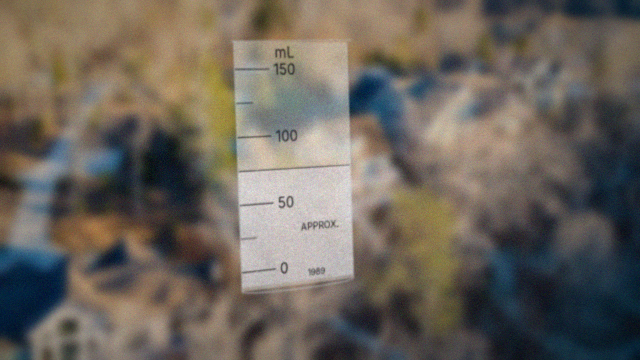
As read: **75** mL
